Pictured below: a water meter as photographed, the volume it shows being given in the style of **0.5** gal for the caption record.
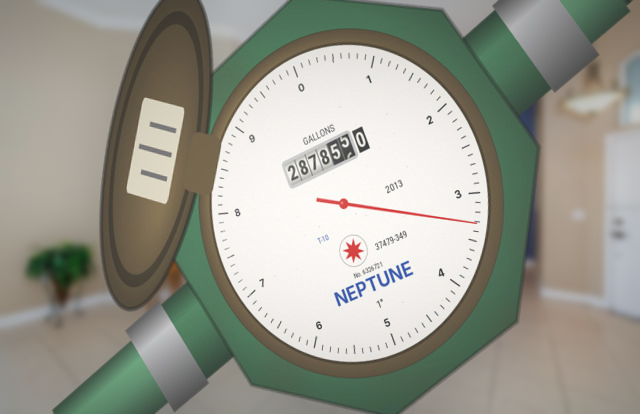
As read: **2878553.3** gal
